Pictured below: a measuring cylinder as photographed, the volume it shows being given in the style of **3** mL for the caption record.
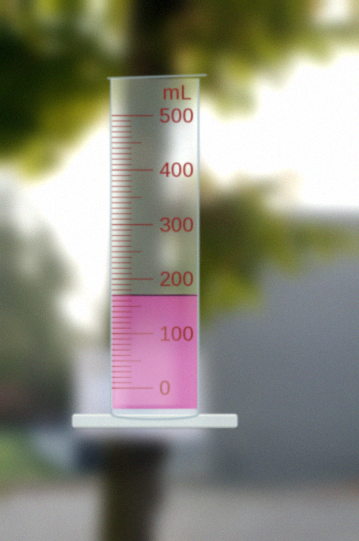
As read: **170** mL
